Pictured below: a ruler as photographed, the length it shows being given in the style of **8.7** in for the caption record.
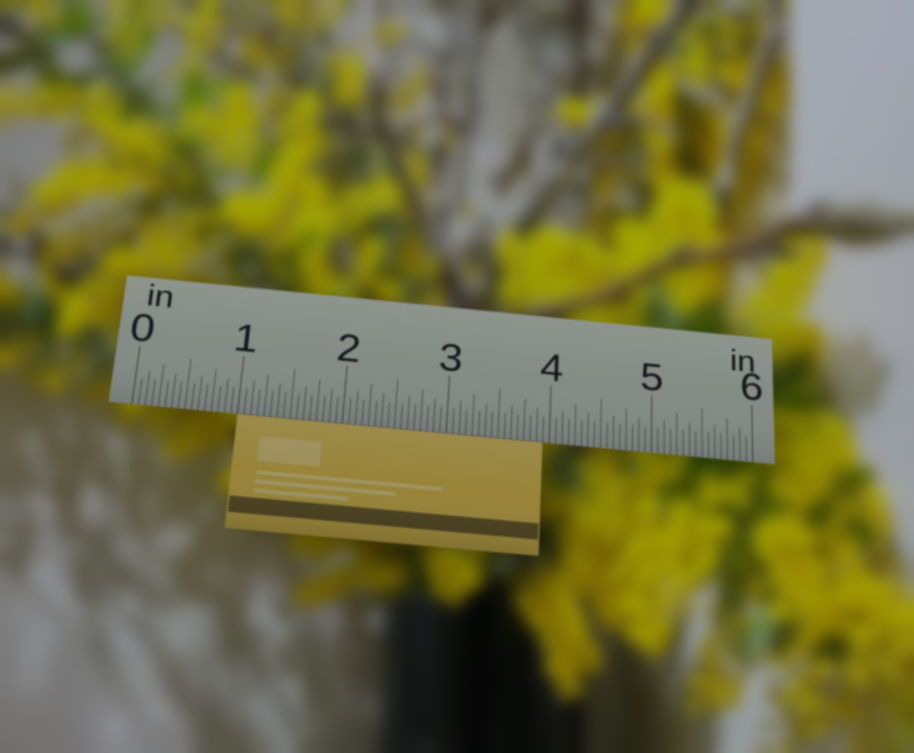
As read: **2.9375** in
